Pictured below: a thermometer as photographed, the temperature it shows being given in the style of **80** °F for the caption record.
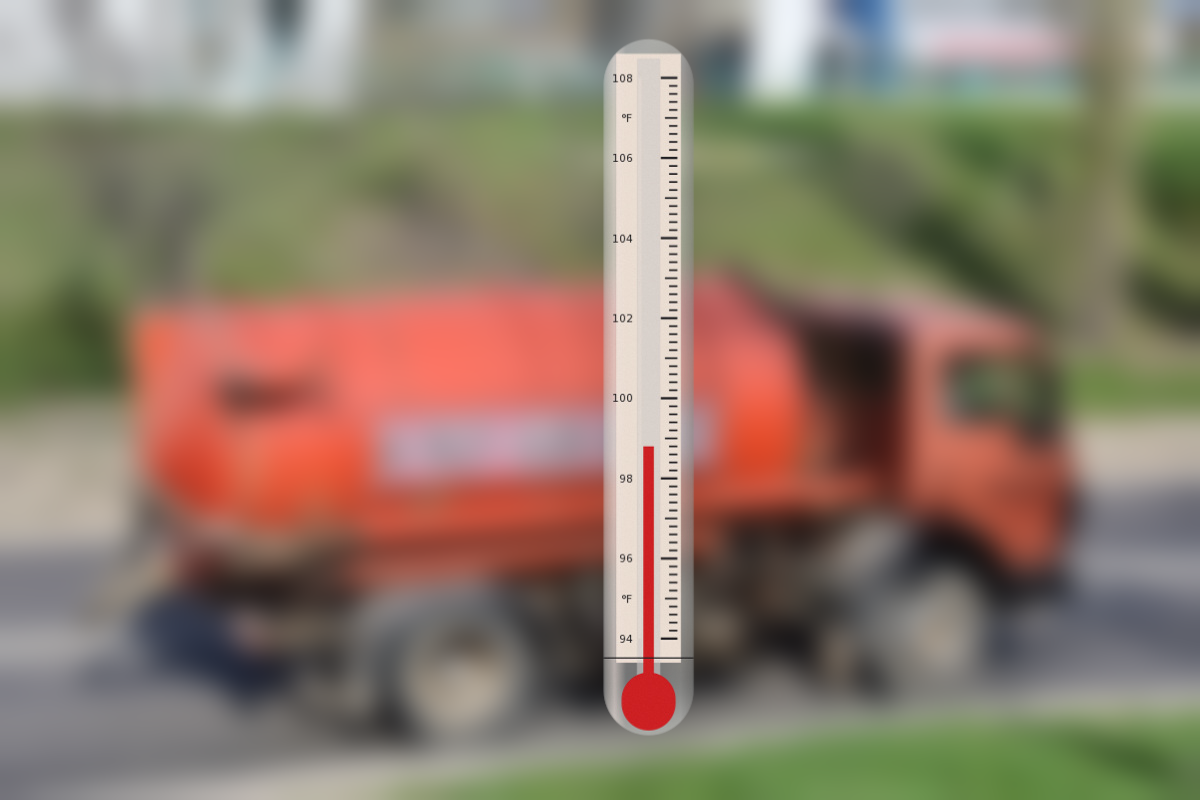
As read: **98.8** °F
